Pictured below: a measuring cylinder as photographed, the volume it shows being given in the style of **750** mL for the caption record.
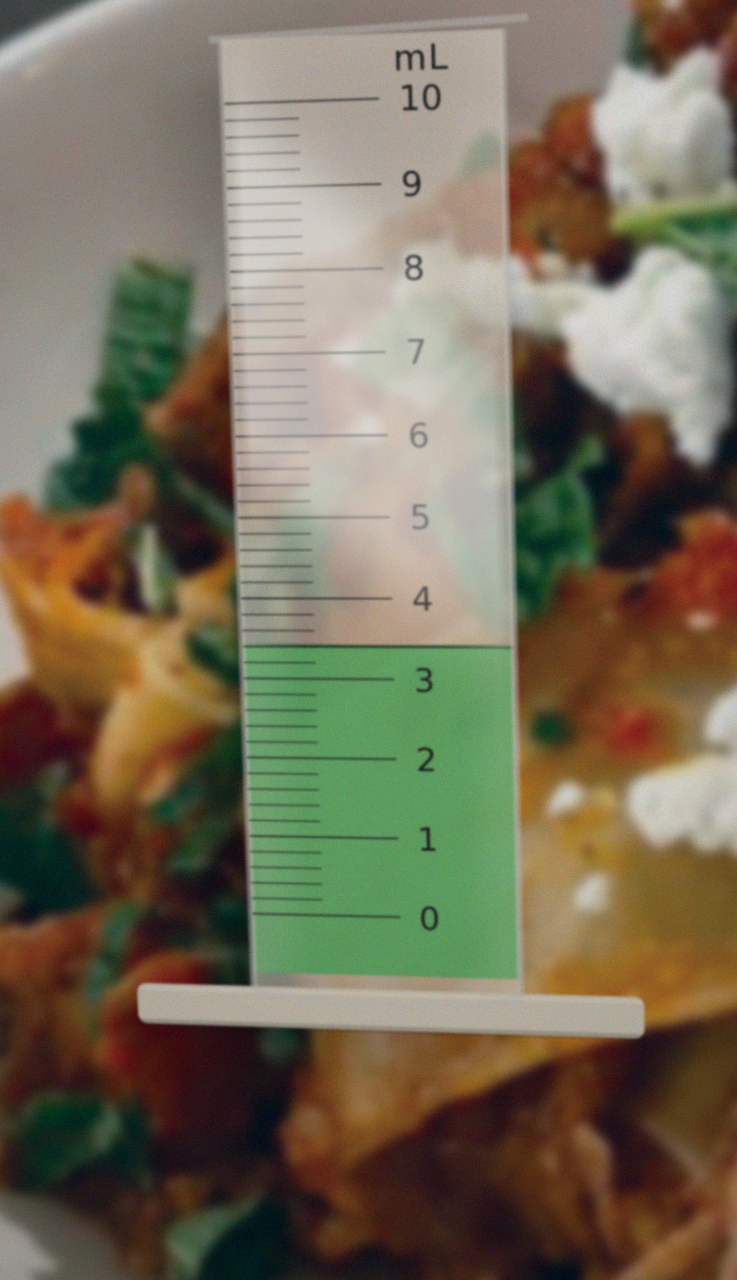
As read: **3.4** mL
